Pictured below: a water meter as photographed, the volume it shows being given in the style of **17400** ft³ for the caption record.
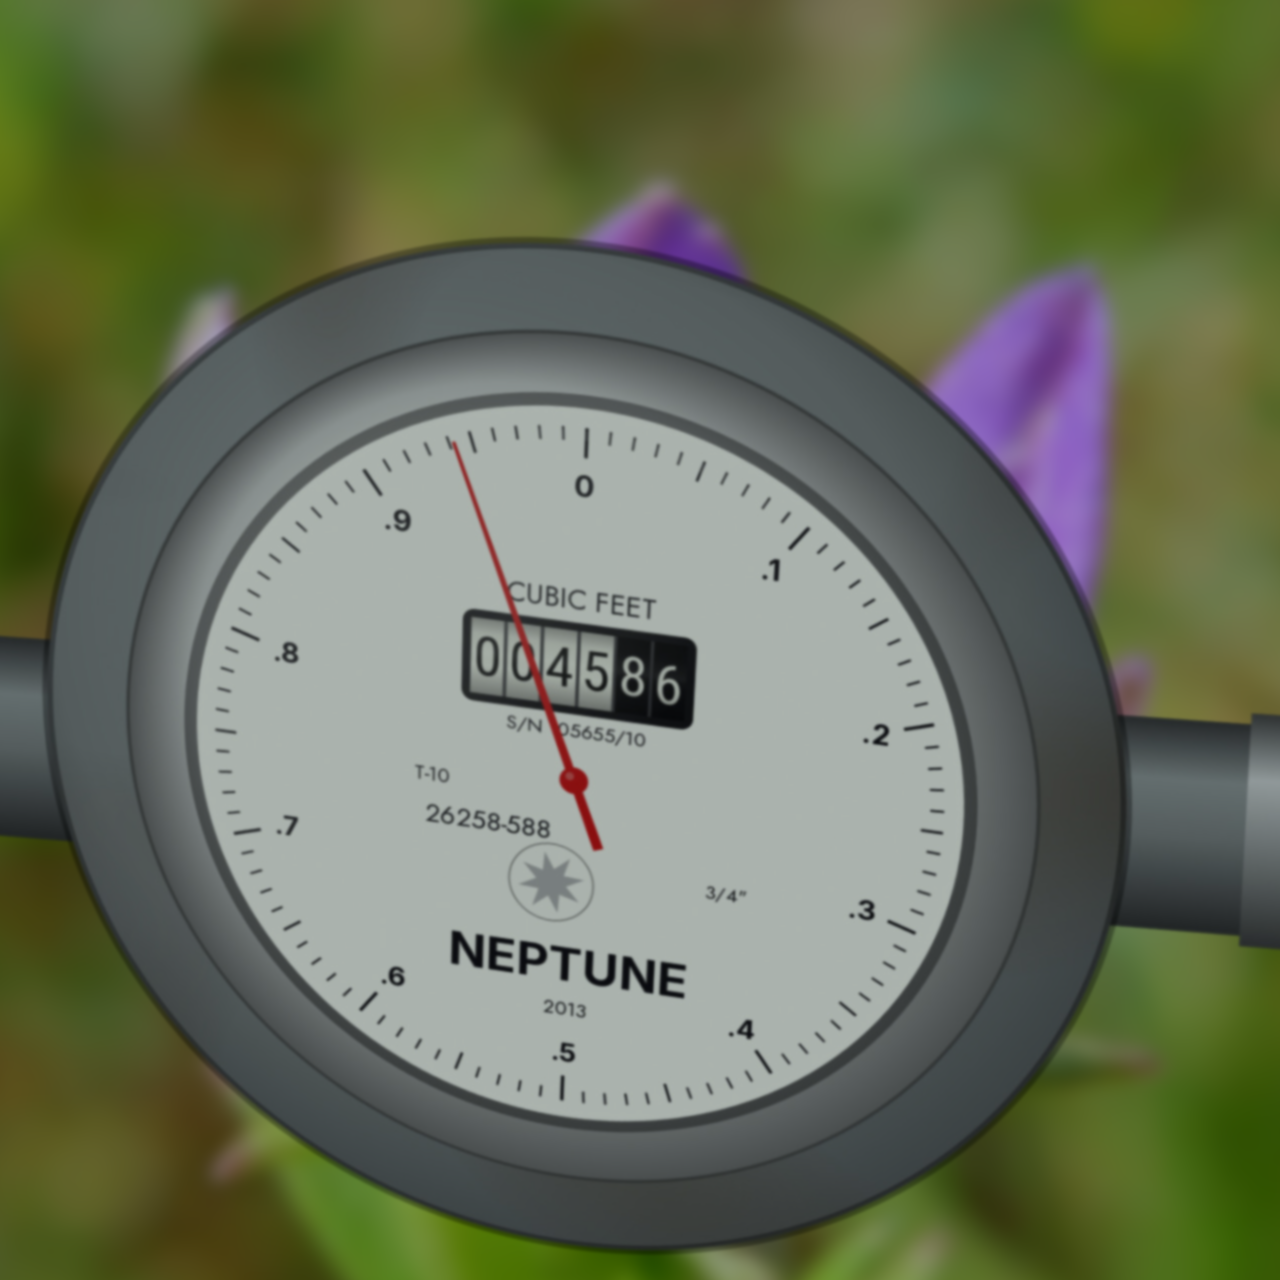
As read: **4585.94** ft³
